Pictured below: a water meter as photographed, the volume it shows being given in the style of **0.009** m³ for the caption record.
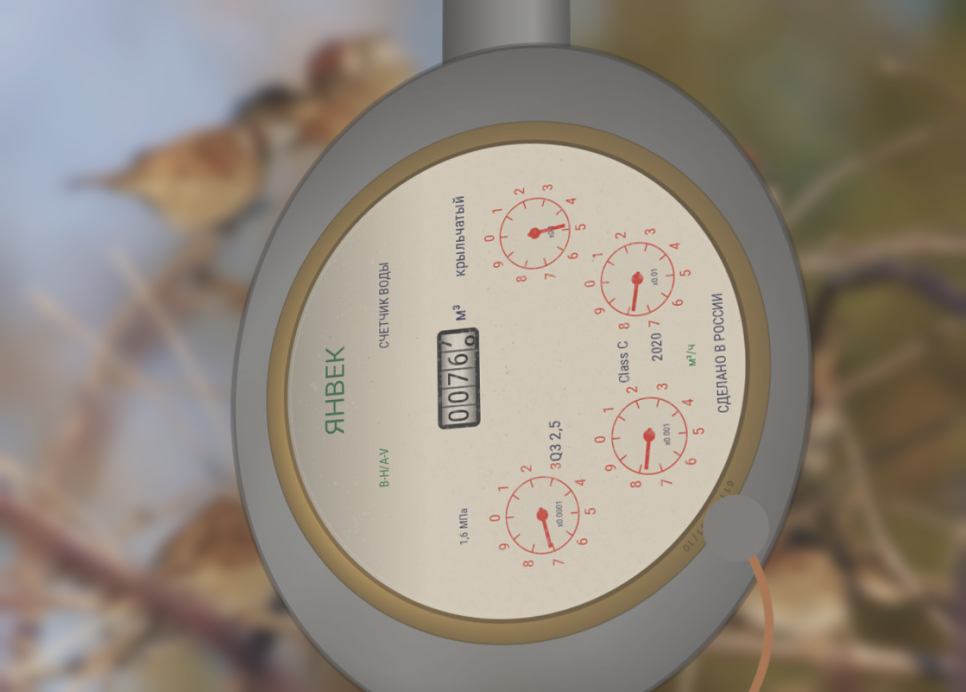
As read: **767.4777** m³
